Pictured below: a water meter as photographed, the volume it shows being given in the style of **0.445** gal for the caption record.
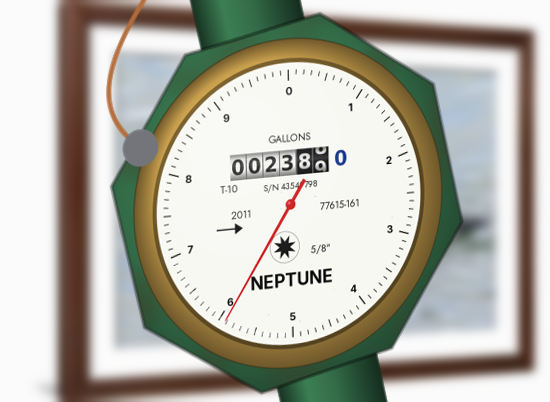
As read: **23885.9** gal
